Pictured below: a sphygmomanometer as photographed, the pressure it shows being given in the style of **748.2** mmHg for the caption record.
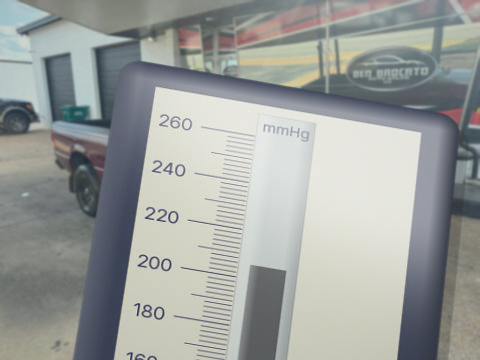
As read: **206** mmHg
